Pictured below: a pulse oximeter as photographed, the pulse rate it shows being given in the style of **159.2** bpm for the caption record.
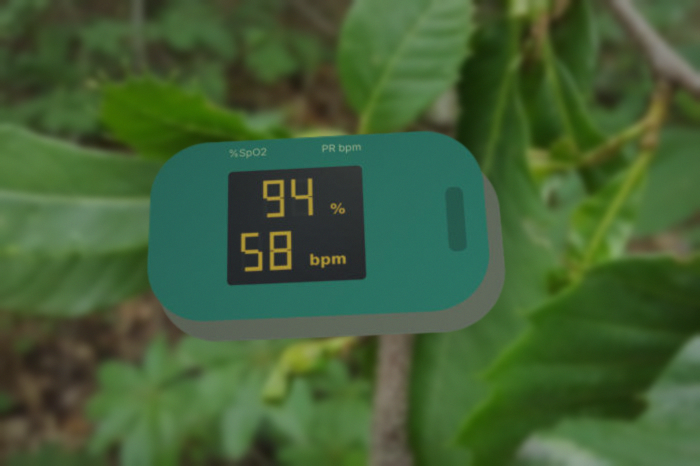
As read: **58** bpm
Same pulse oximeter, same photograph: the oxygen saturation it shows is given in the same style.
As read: **94** %
